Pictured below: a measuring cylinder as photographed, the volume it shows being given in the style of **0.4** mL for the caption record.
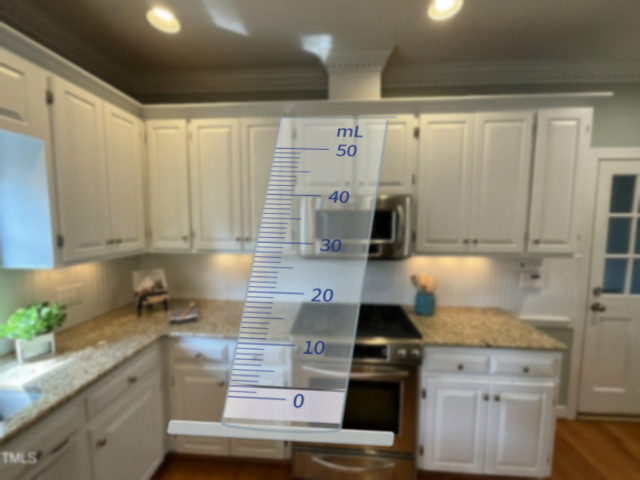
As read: **2** mL
